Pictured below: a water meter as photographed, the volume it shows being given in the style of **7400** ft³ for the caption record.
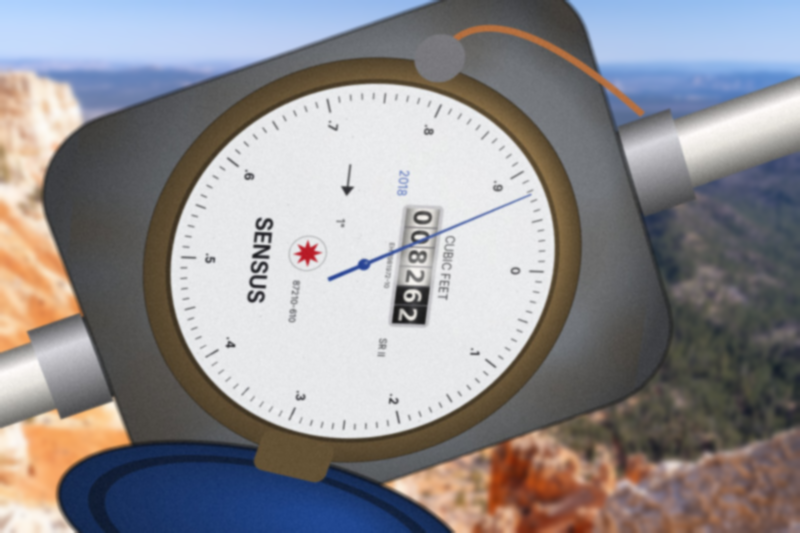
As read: **8261.92** ft³
